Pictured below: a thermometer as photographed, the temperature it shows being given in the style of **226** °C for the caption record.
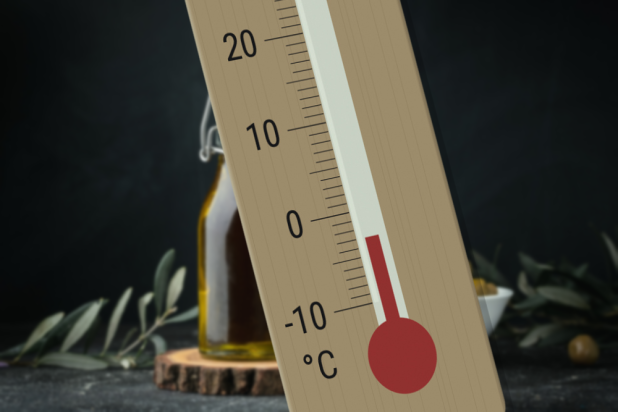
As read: **-3** °C
